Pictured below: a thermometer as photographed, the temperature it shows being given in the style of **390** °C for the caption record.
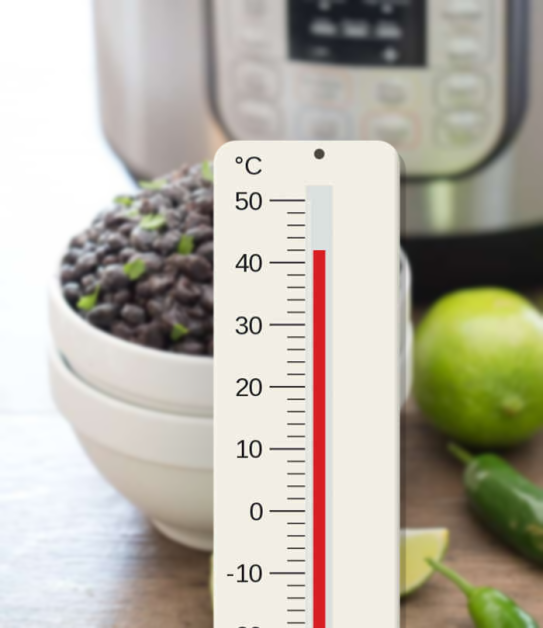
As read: **42** °C
